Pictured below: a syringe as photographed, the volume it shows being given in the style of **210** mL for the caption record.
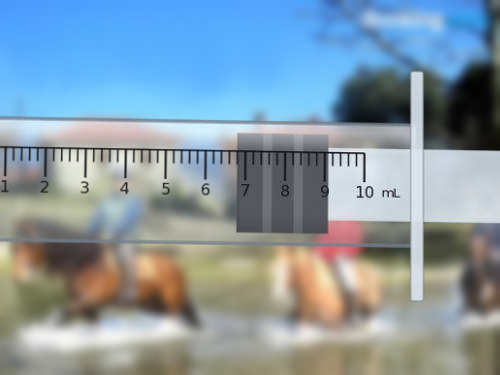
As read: **6.8** mL
